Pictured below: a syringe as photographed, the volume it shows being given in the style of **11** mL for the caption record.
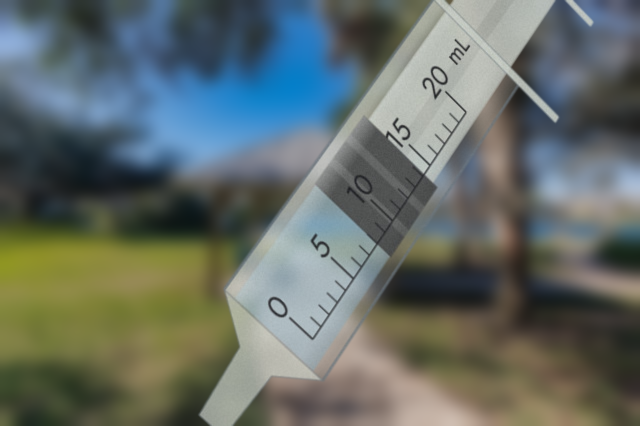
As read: **8** mL
